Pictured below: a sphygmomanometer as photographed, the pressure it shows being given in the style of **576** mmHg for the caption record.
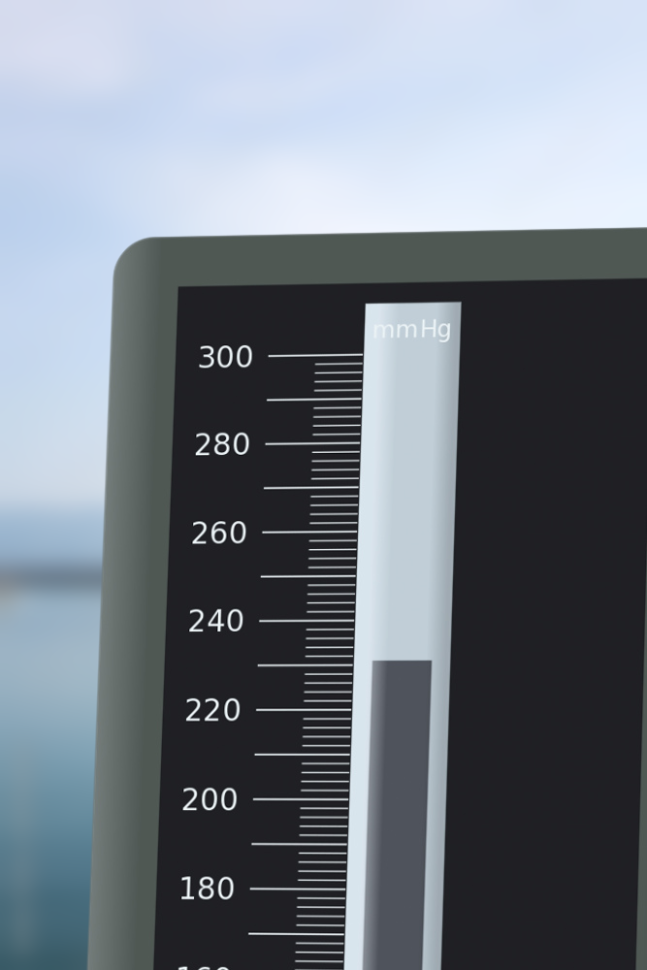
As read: **231** mmHg
